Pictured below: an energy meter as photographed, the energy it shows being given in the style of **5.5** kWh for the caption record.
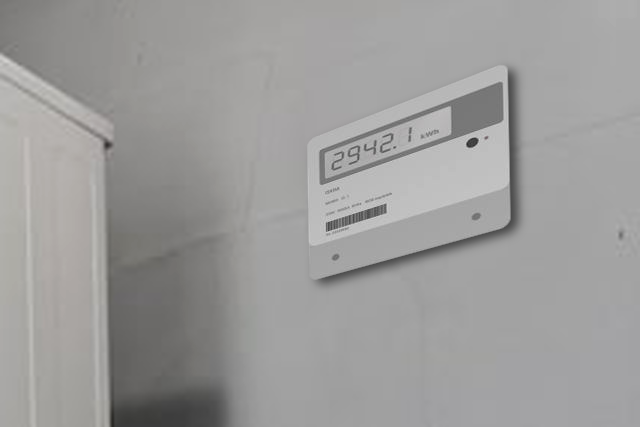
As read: **2942.1** kWh
